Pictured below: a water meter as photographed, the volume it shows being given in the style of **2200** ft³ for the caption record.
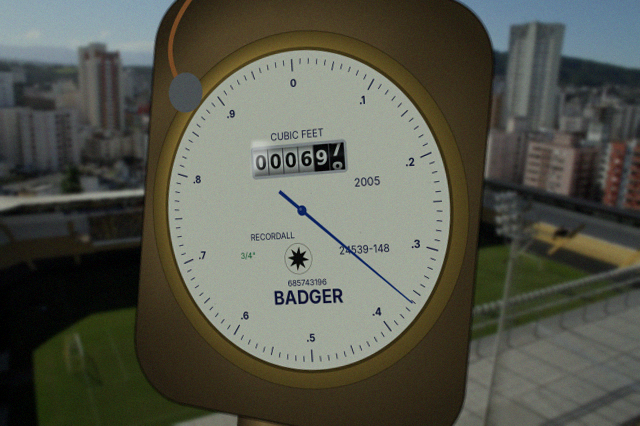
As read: **697.36** ft³
